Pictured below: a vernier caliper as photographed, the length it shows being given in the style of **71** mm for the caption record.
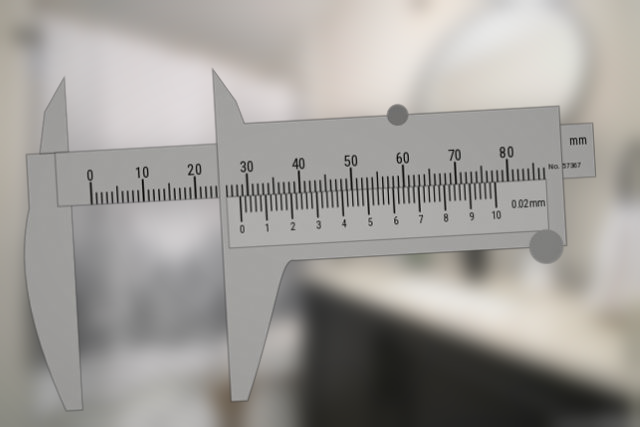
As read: **28.5** mm
